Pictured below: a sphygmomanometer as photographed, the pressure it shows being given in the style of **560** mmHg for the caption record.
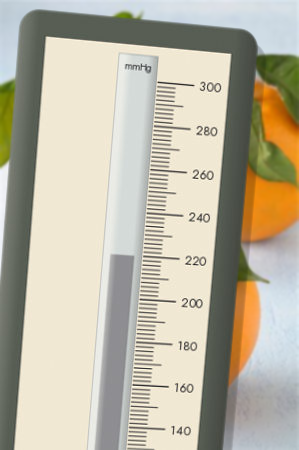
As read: **220** mmHg
